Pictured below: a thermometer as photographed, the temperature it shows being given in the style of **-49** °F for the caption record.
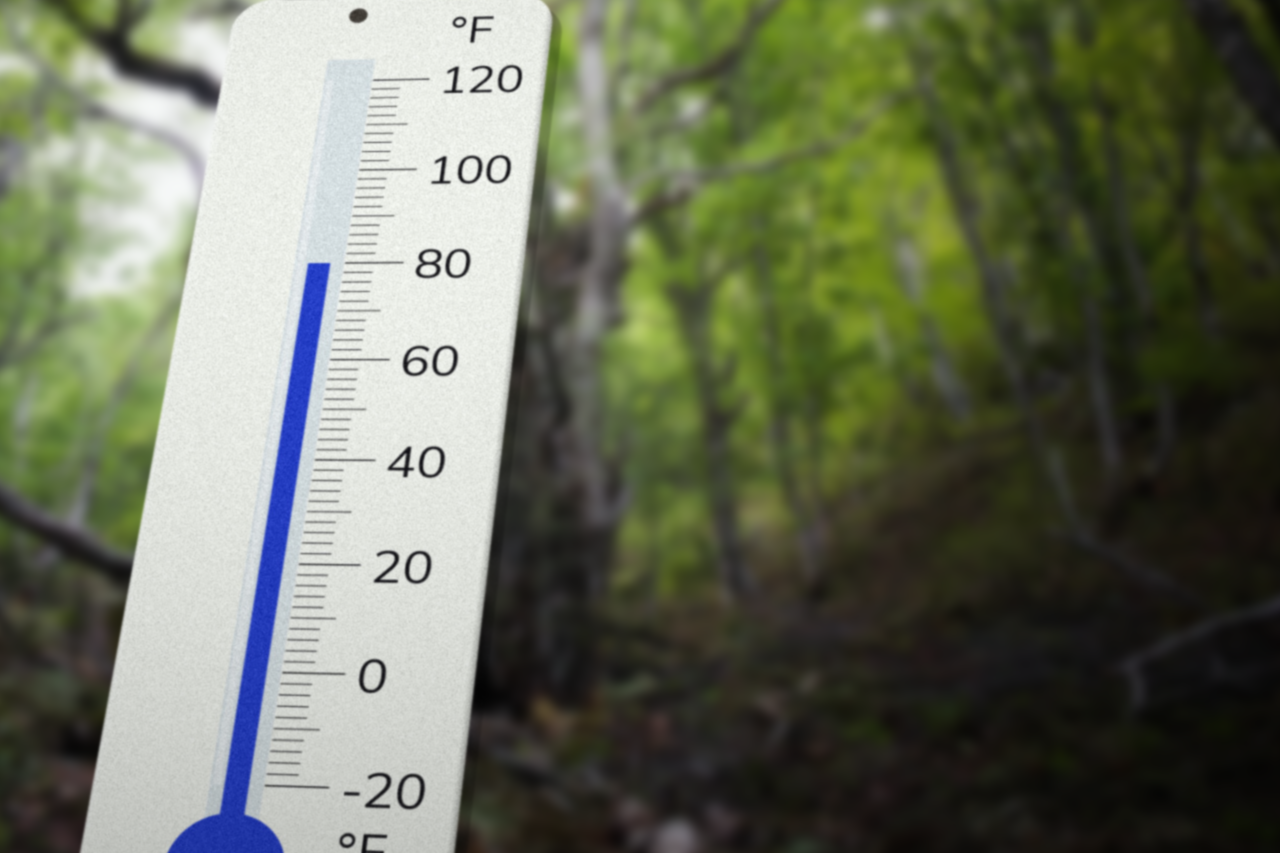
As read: **80** °F
